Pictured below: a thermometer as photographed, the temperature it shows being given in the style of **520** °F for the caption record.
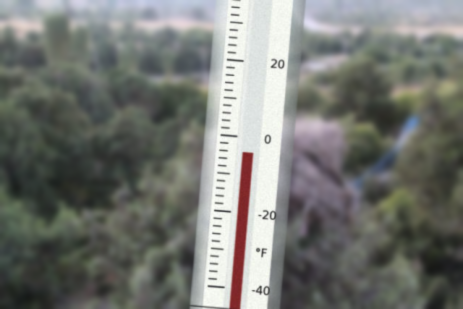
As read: **-4** °F
